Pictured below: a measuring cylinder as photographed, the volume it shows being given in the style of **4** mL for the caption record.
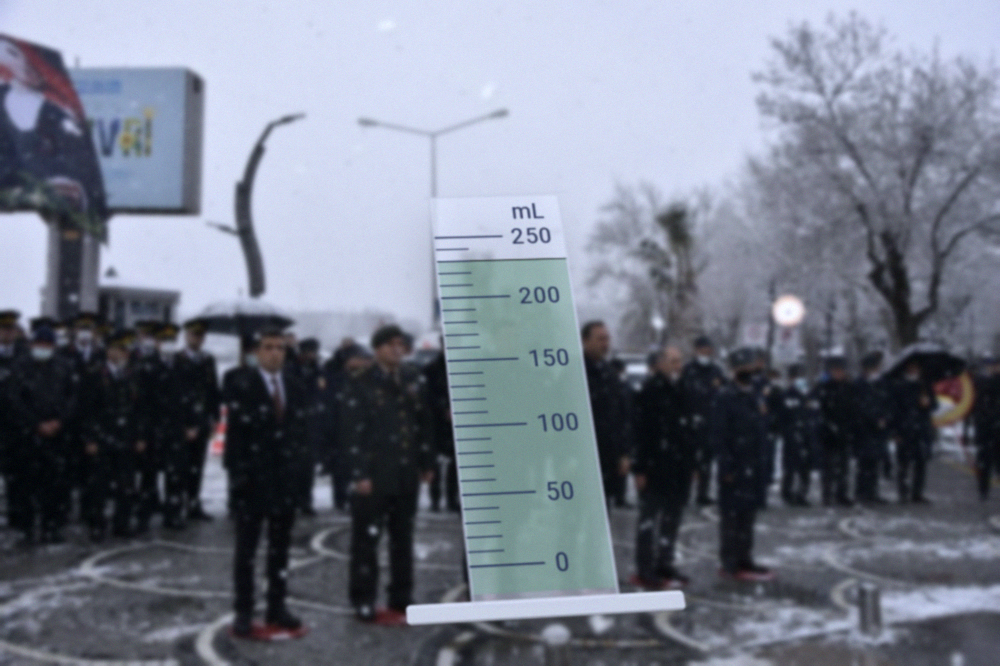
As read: **230** mL
